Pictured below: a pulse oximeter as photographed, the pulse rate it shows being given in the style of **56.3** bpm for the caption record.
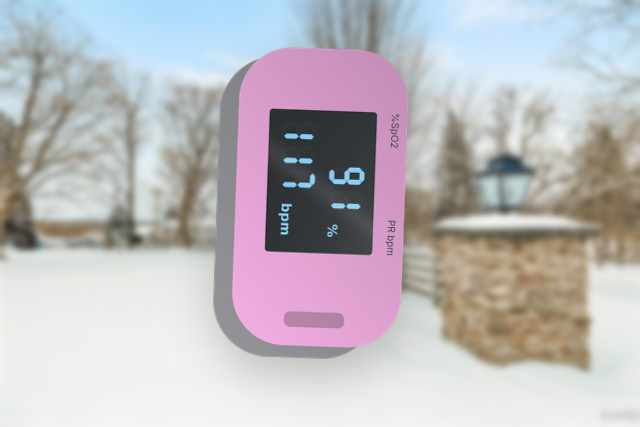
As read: **117** bpm
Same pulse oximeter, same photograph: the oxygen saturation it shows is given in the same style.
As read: **91** %
